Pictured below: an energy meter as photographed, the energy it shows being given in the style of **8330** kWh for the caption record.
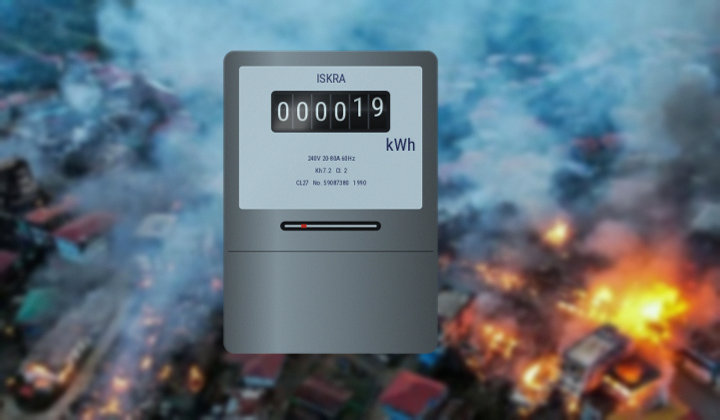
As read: **19** kWh
